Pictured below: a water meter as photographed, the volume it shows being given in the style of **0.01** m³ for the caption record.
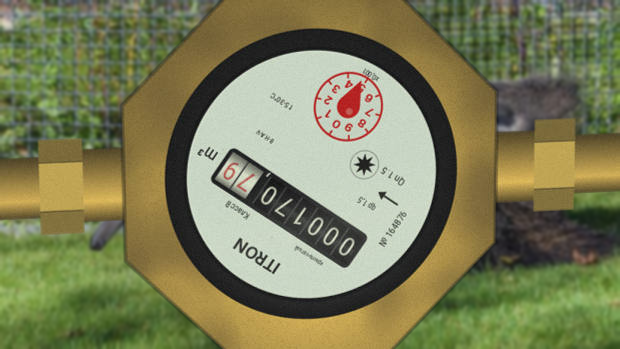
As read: **170.794** m³
